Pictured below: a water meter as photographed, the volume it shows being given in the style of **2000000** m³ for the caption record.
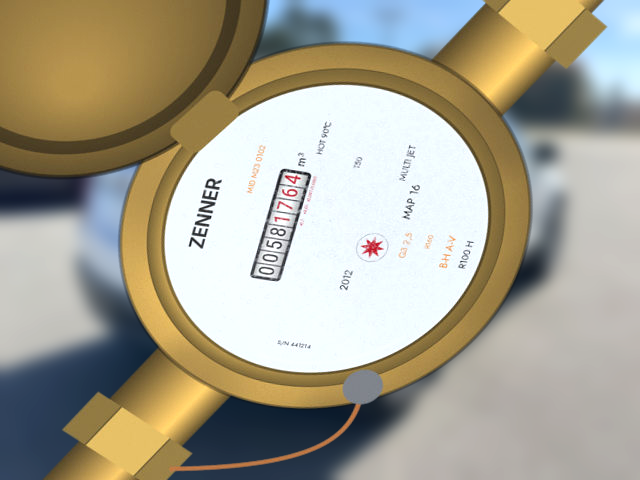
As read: **58.1764** m³
